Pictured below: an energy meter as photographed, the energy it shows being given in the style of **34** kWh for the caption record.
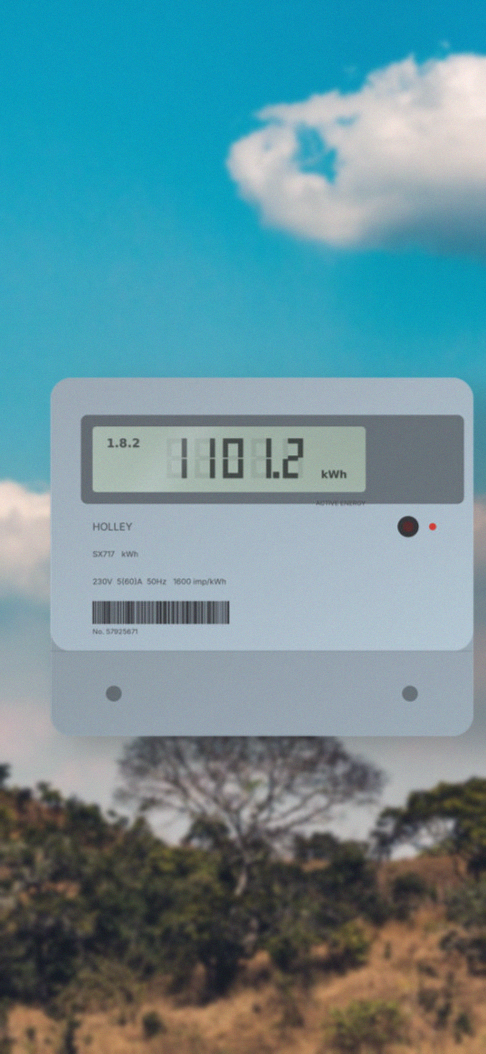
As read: **1101.2** kWh
